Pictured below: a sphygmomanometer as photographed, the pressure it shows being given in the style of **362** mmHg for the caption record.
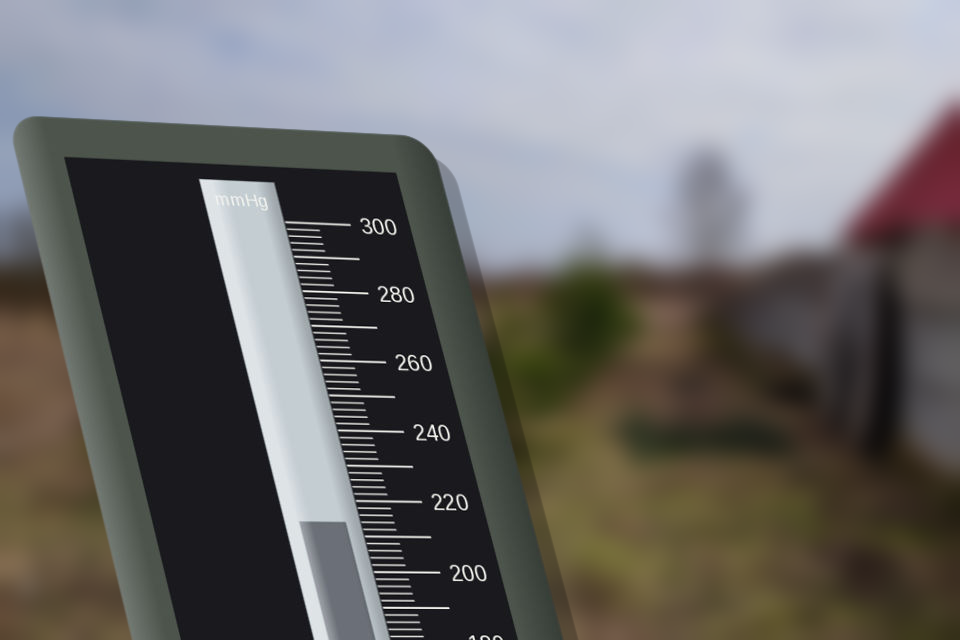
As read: **214** mmHg
